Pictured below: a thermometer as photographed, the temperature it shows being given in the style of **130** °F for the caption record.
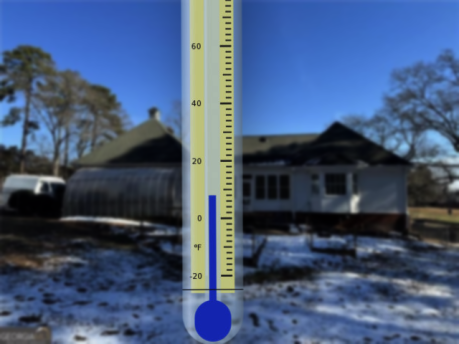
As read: **8** °F
